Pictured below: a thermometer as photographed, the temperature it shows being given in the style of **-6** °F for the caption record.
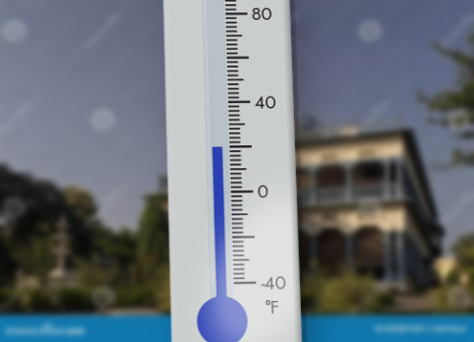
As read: **20** °F
